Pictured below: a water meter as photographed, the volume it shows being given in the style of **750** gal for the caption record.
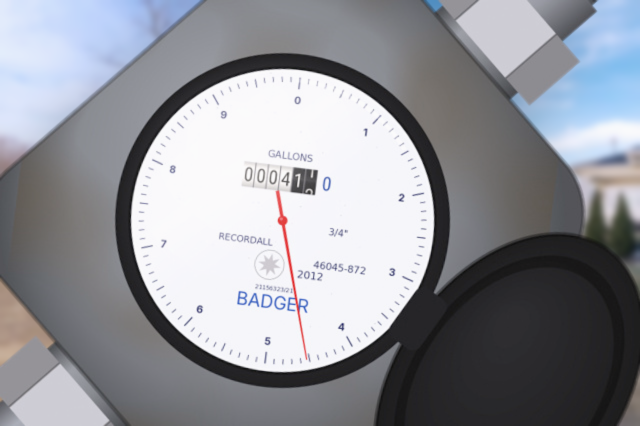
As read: **4114.5** gal
